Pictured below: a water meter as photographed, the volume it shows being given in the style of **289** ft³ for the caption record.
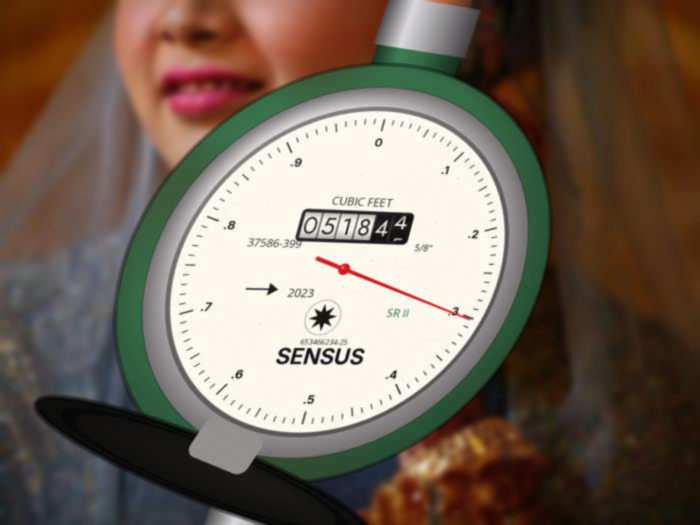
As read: **51844.30** ft³
